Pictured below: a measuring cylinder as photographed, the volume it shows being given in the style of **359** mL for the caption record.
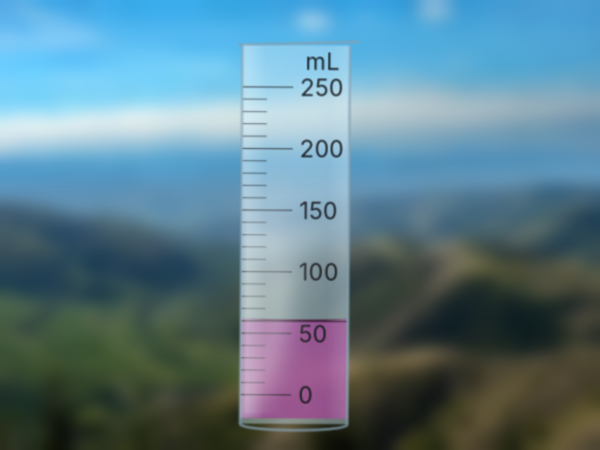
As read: **60** mL
